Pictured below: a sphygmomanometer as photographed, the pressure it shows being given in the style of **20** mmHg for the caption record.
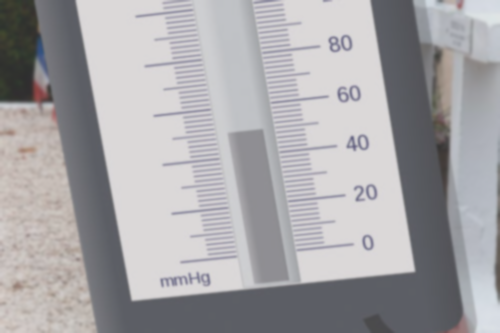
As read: **50** mmHg
